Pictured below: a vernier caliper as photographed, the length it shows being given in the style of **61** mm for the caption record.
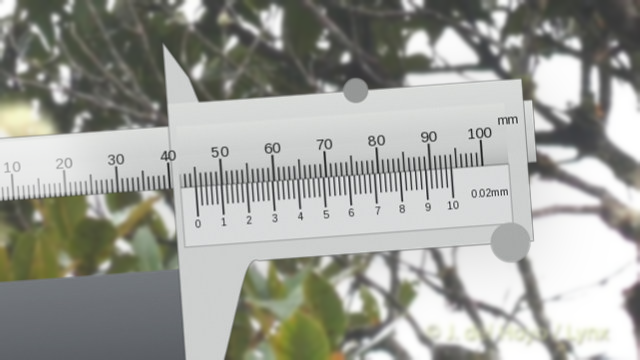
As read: **45.0** mm
